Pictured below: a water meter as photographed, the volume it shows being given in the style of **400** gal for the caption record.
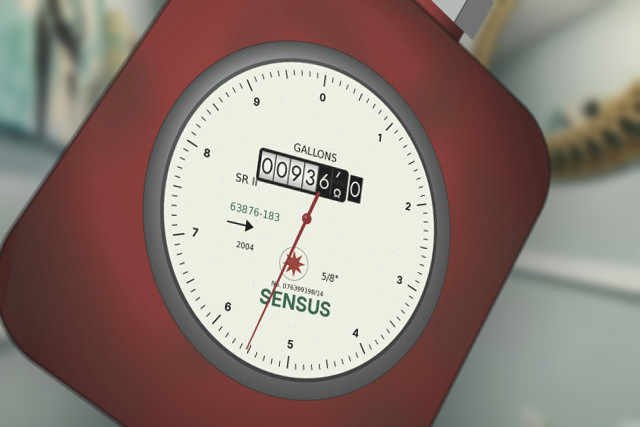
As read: **93675.5** gal
